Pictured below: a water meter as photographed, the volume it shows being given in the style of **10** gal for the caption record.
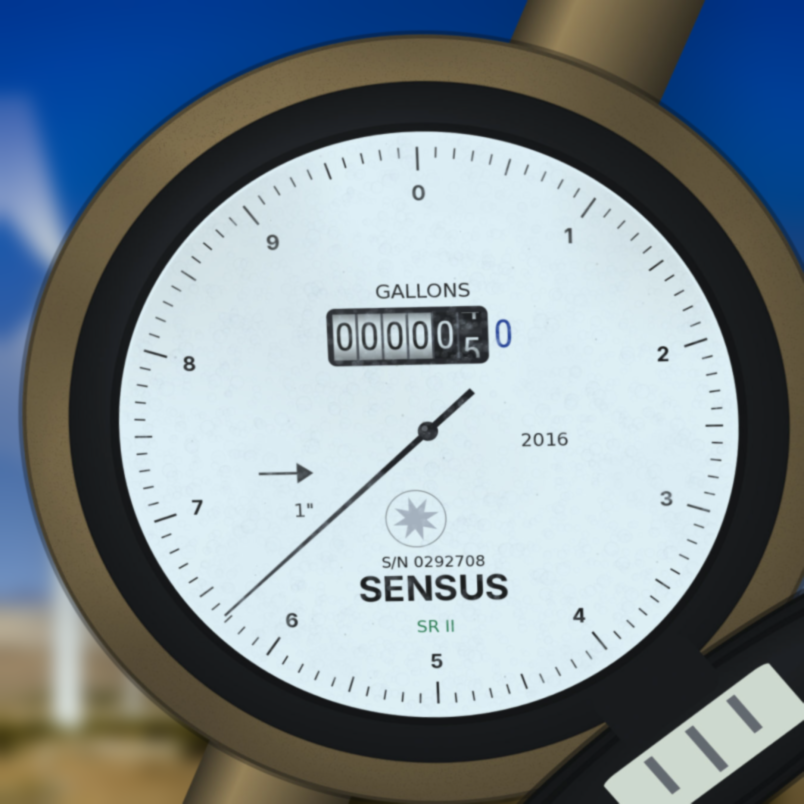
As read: **46.3** gal
